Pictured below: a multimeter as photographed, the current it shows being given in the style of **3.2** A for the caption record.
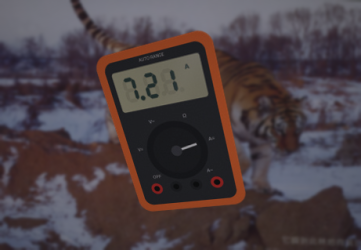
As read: **7.21** A
